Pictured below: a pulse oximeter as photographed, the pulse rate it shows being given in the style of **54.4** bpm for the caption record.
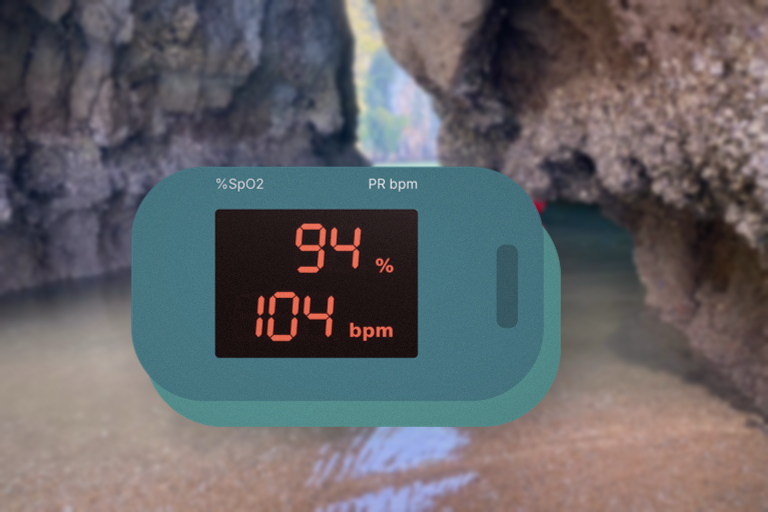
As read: **104** bpm
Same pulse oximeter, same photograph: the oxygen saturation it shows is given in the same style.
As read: **94** %
